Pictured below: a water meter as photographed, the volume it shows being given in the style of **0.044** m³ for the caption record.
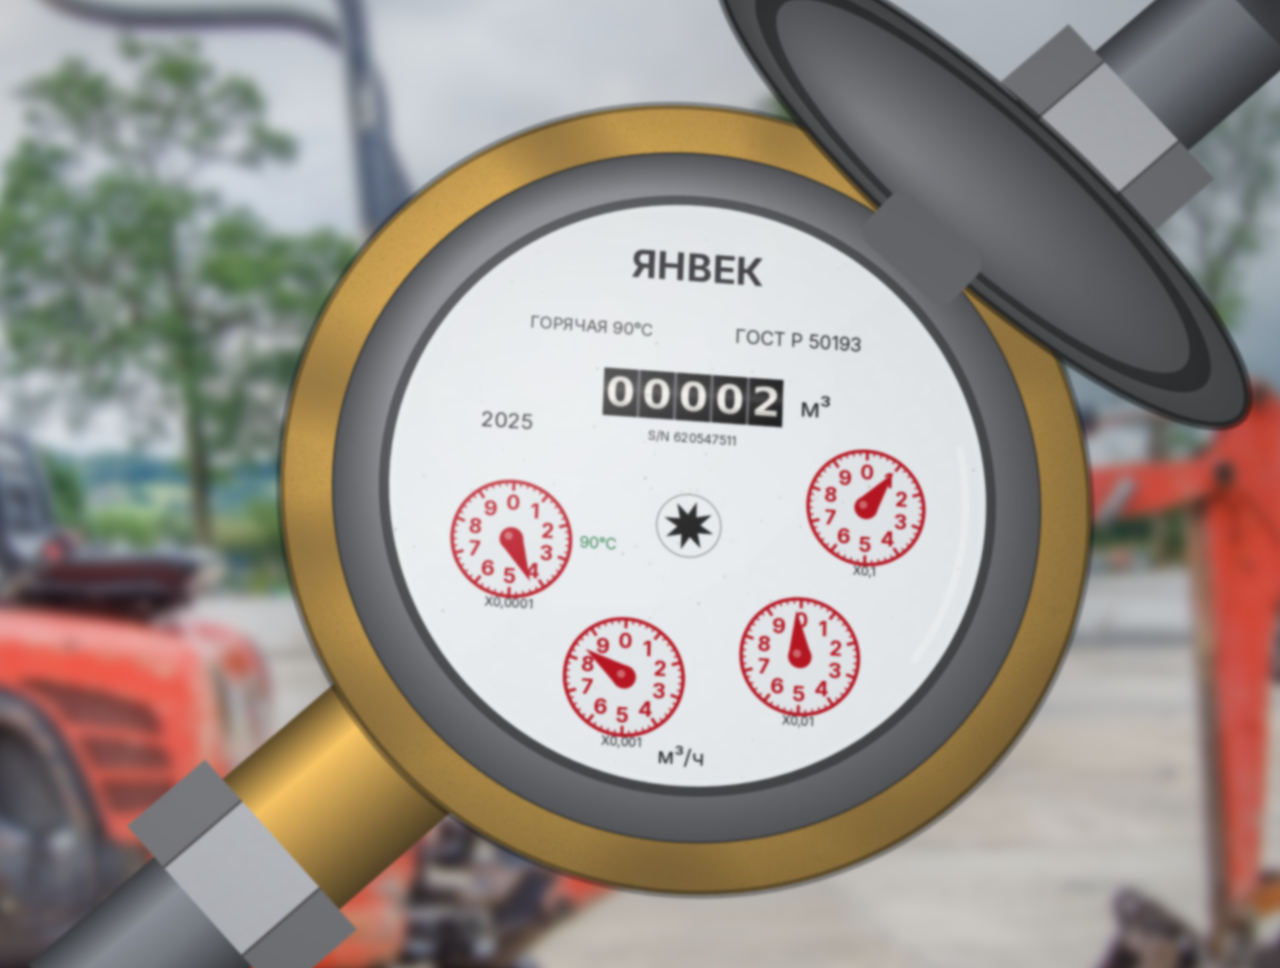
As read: **2.0984** m³
